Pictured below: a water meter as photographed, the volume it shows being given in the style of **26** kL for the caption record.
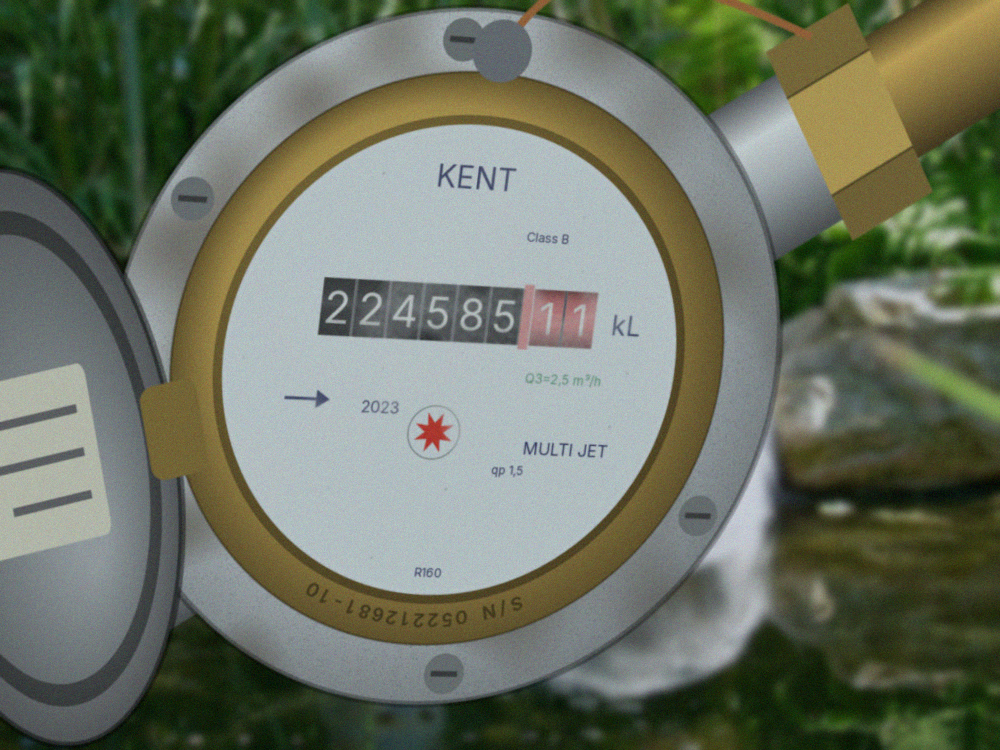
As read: **224585.11** kL
